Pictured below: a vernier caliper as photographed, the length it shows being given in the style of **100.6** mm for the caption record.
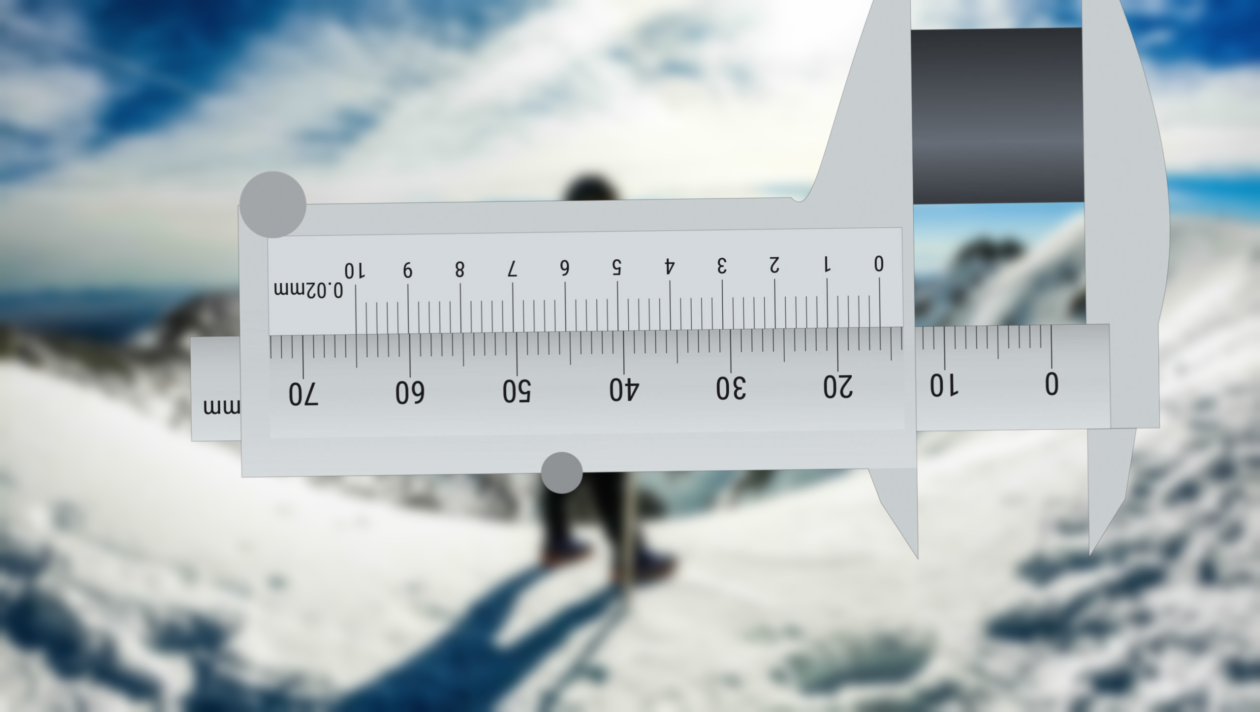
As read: **16.0** mm
